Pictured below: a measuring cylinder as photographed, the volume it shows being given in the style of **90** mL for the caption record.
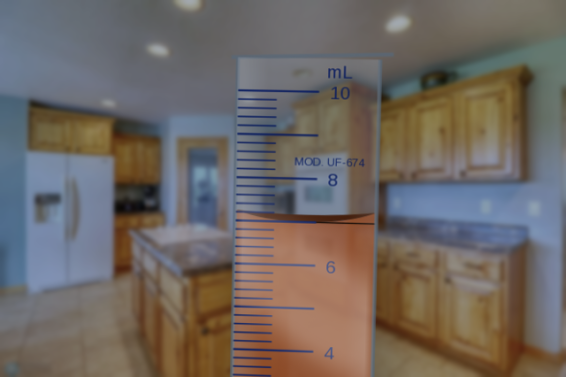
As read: **7** mL
